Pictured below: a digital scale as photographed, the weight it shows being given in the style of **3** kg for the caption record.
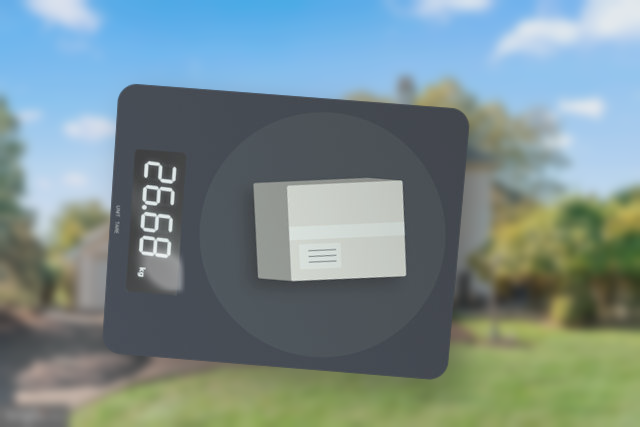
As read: **26.68** kg
